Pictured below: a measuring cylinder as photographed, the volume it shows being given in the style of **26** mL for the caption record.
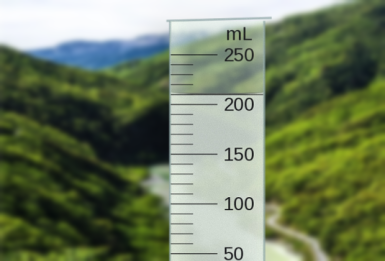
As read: **210** mL
